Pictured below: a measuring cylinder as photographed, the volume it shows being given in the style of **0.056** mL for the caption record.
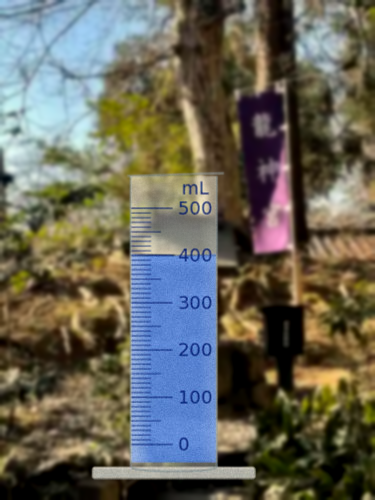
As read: **400** mL
